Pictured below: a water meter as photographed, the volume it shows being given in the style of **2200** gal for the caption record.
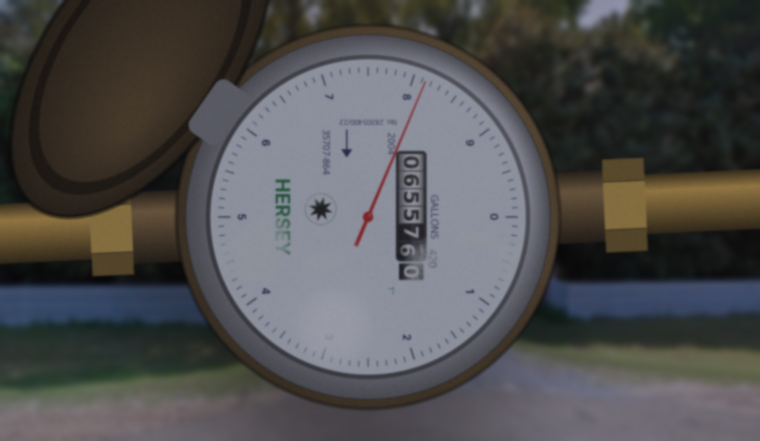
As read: **655758.1** gal
